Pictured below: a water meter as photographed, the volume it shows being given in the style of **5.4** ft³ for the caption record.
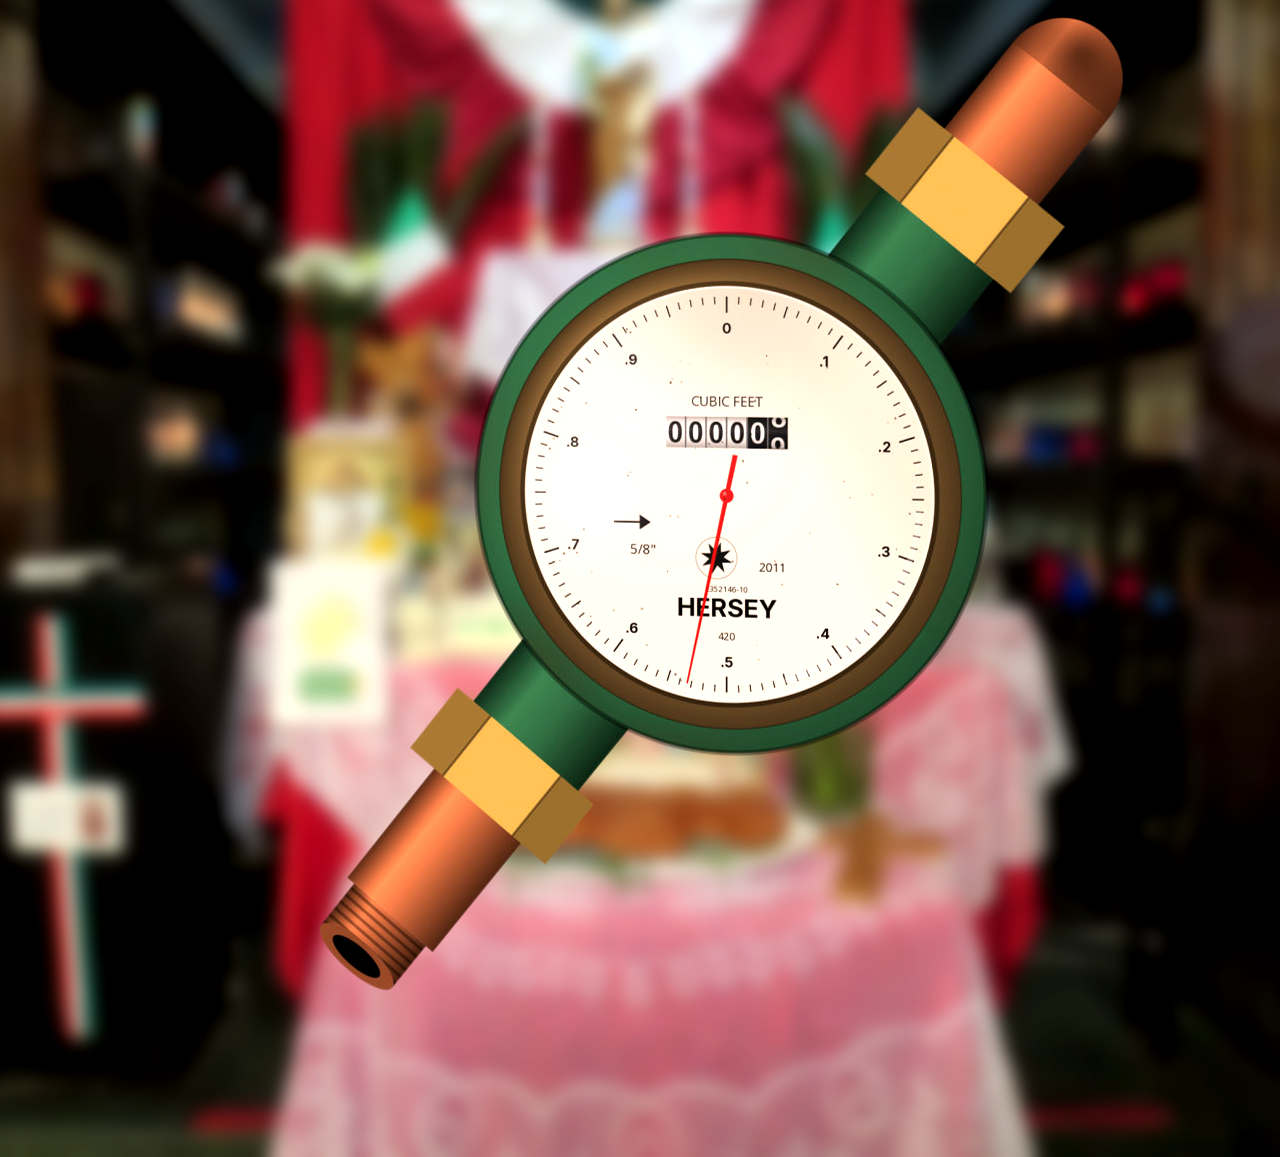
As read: **8.53** ft³
